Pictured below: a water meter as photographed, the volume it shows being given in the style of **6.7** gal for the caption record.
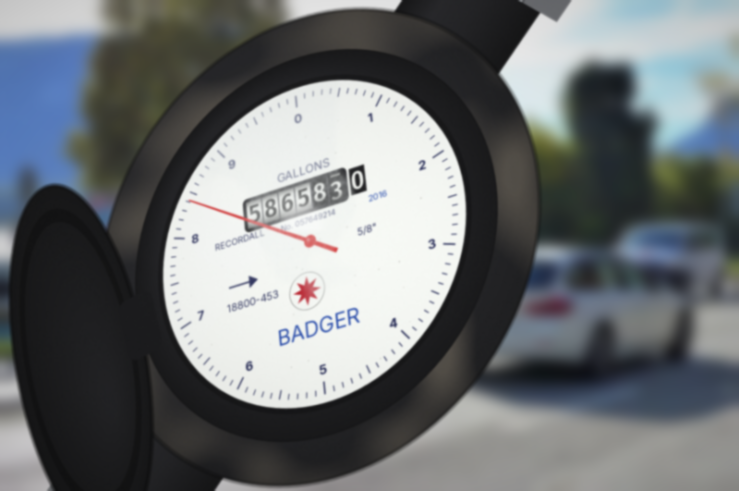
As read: **5865828.4** gal
